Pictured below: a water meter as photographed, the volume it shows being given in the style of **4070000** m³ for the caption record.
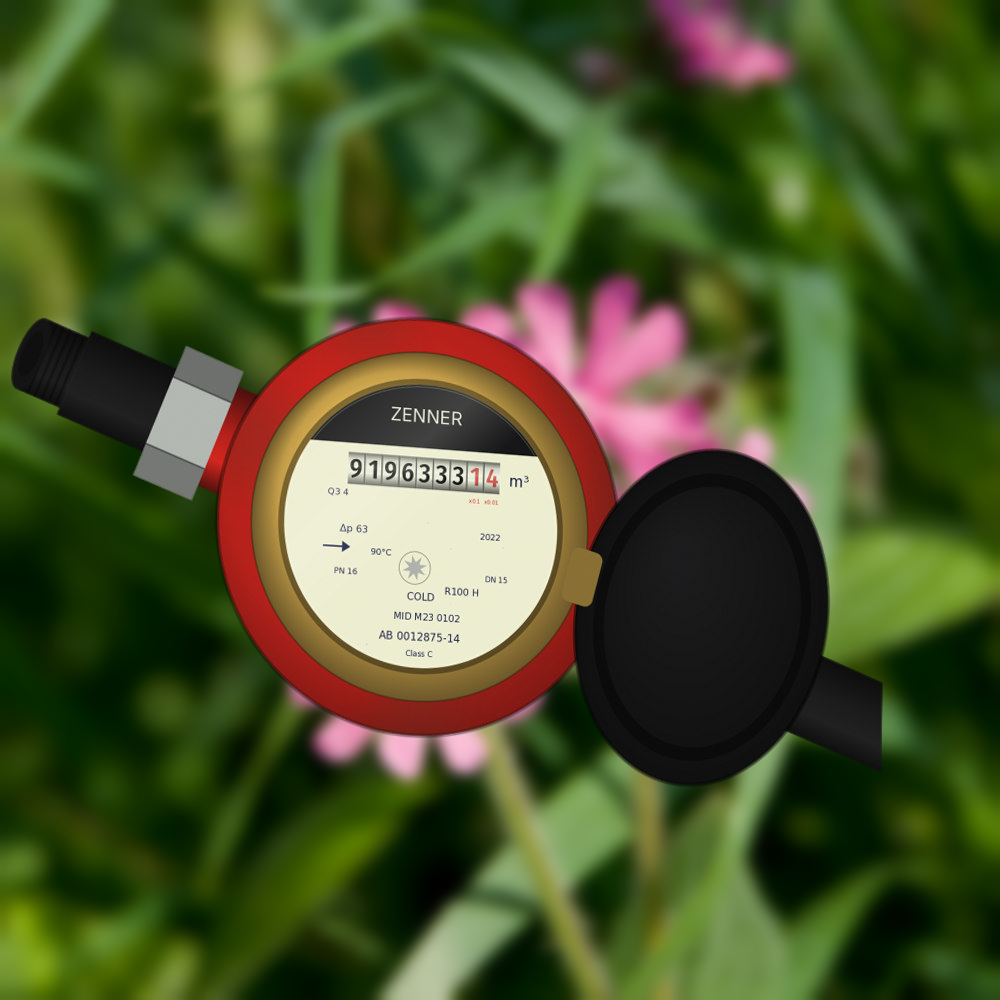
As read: **9196333.14** m³
